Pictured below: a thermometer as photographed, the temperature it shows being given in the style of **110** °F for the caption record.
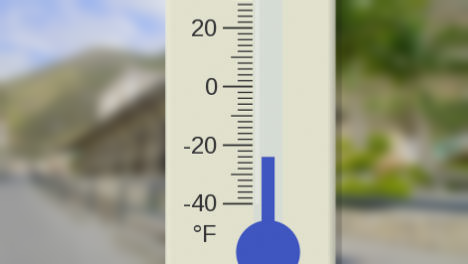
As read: **-24** °F
